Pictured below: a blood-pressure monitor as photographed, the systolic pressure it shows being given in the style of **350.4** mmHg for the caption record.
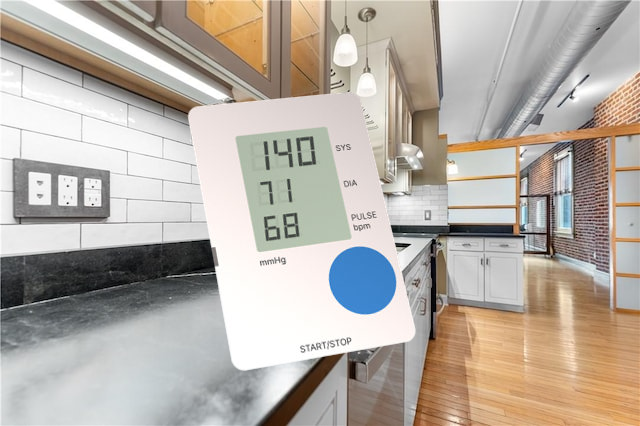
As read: **140** mmHg
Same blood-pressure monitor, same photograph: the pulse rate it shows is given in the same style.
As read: **68** bpm
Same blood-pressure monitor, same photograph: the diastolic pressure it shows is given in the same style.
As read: **71** mmHg
